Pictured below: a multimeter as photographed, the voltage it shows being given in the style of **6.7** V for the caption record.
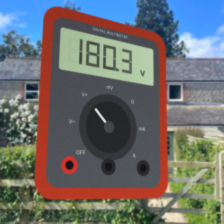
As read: **180.3** V
